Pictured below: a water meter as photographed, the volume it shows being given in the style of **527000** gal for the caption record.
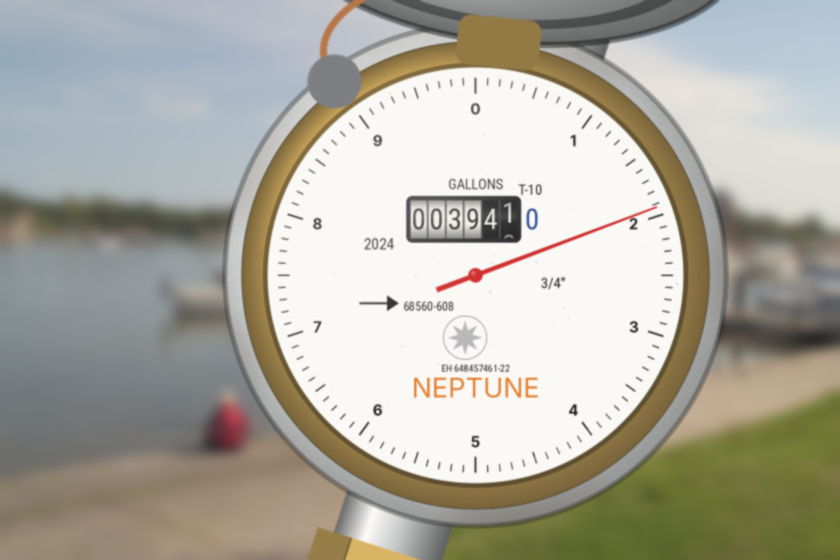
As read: **39411.9** gal
